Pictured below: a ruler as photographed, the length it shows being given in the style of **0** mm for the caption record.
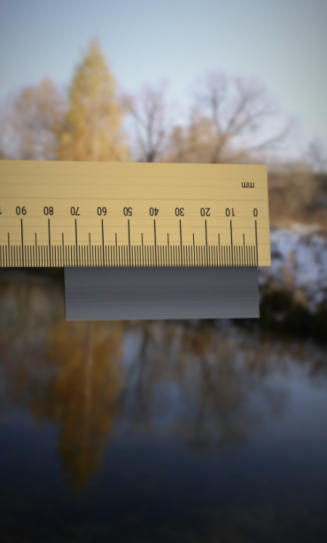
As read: **75** mm
